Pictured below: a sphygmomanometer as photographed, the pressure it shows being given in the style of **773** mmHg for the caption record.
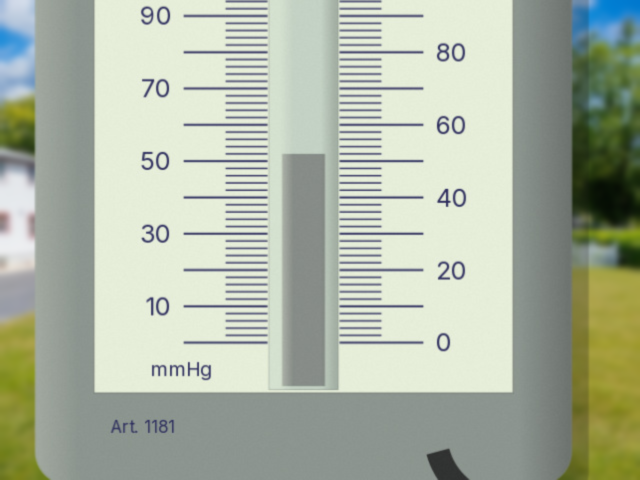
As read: **52** mmHg
